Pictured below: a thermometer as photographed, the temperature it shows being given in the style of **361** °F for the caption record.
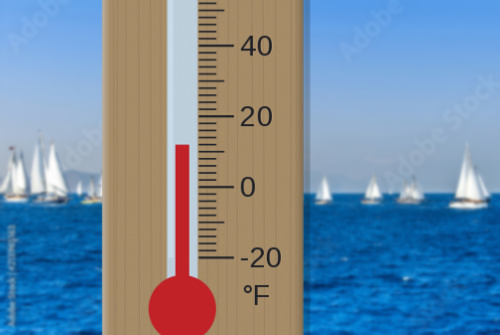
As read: **12** °F
